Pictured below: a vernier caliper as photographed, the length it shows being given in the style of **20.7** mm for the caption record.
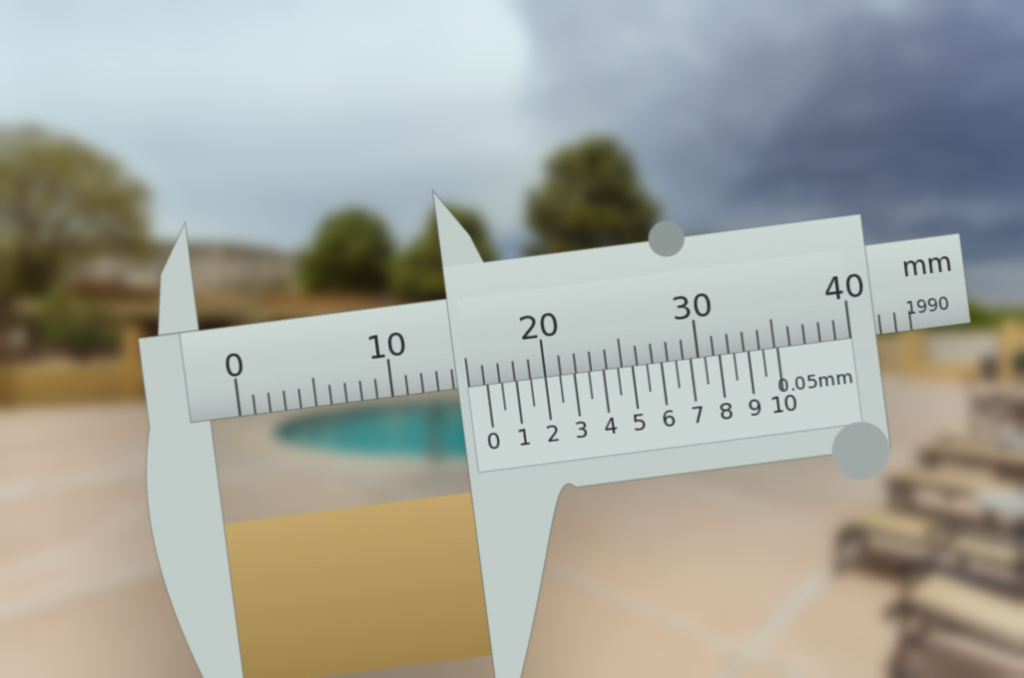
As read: **16.2** mm
